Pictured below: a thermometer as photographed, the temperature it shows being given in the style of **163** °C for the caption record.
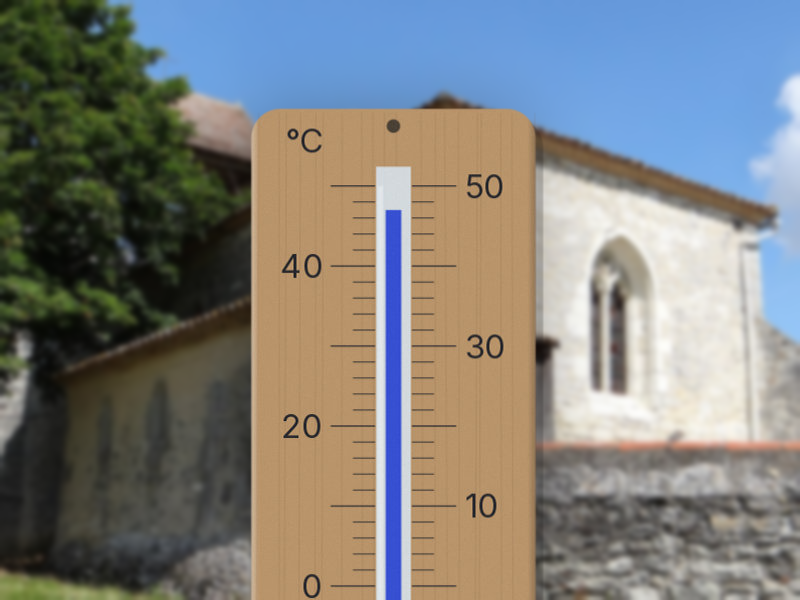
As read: **47** °C
